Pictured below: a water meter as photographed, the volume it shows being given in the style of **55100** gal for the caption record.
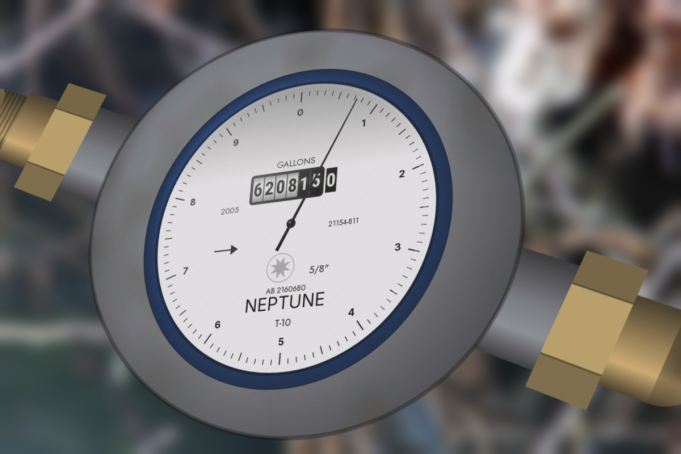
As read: **6208150.7** gal
